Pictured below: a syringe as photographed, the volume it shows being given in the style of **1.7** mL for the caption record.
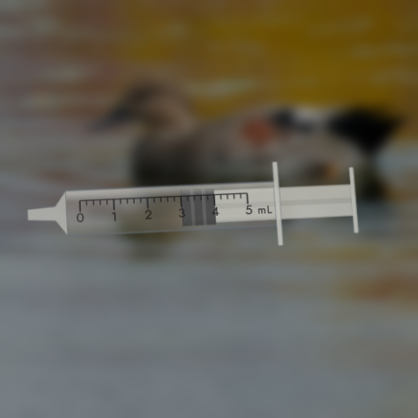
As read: **3** mL
